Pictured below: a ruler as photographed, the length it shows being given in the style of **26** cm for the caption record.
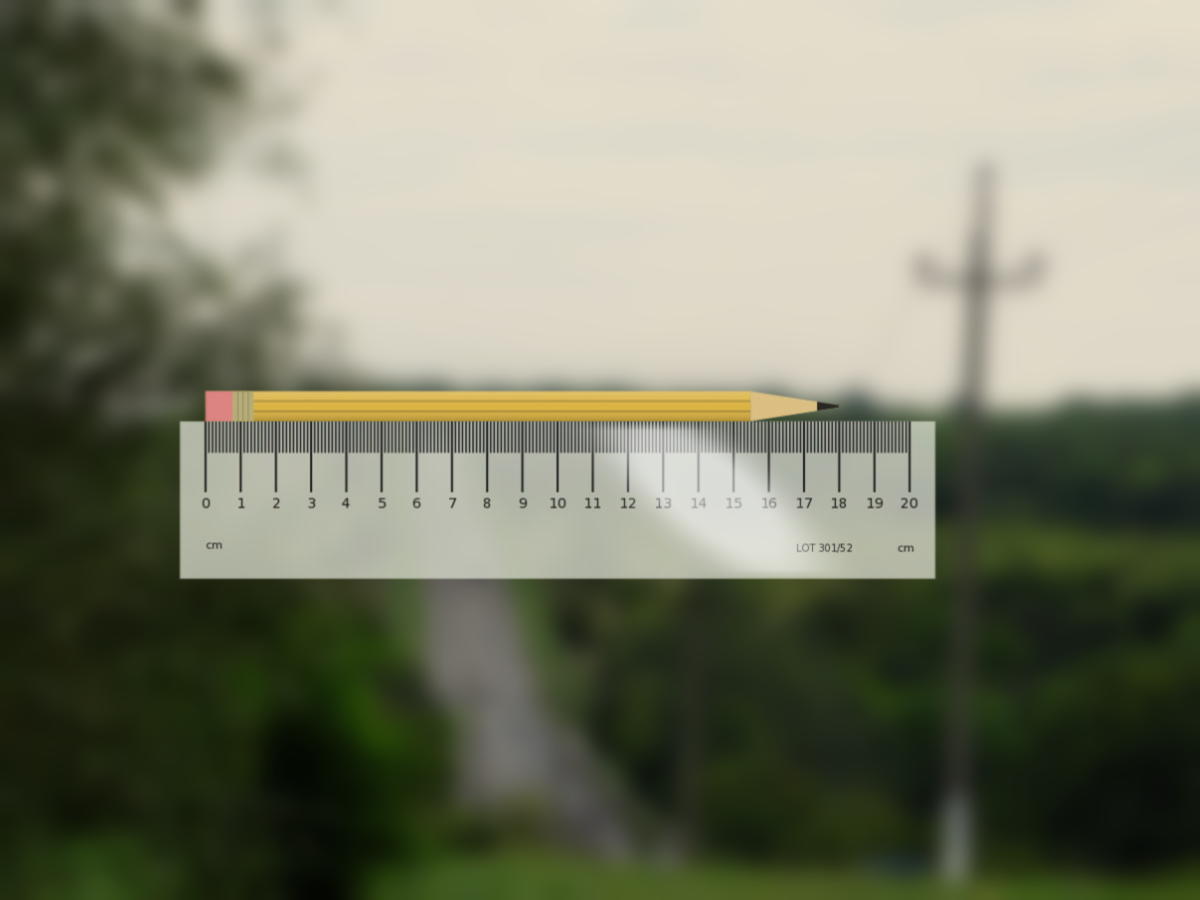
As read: **18** cm
